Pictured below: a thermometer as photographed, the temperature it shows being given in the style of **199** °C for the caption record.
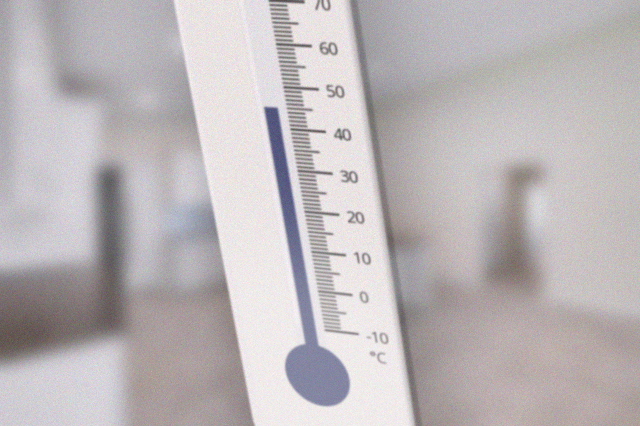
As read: **45** °C
